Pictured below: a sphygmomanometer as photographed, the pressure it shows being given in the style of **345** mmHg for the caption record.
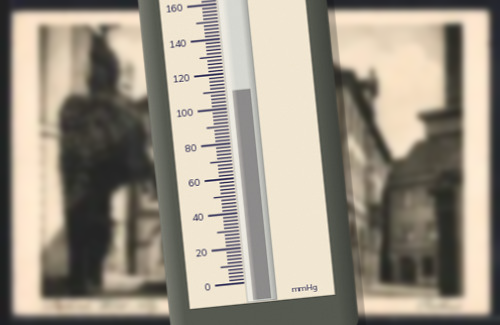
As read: **110** mmHg
